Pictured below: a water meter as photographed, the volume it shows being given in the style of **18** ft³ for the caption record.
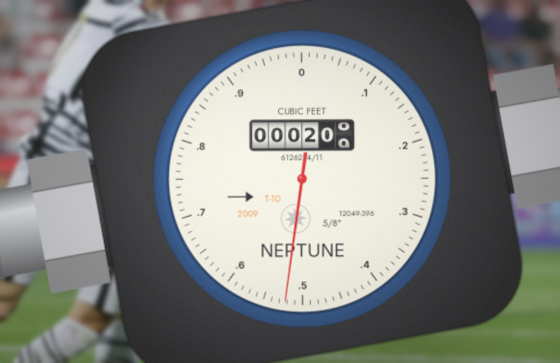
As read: **208.52** ft³
